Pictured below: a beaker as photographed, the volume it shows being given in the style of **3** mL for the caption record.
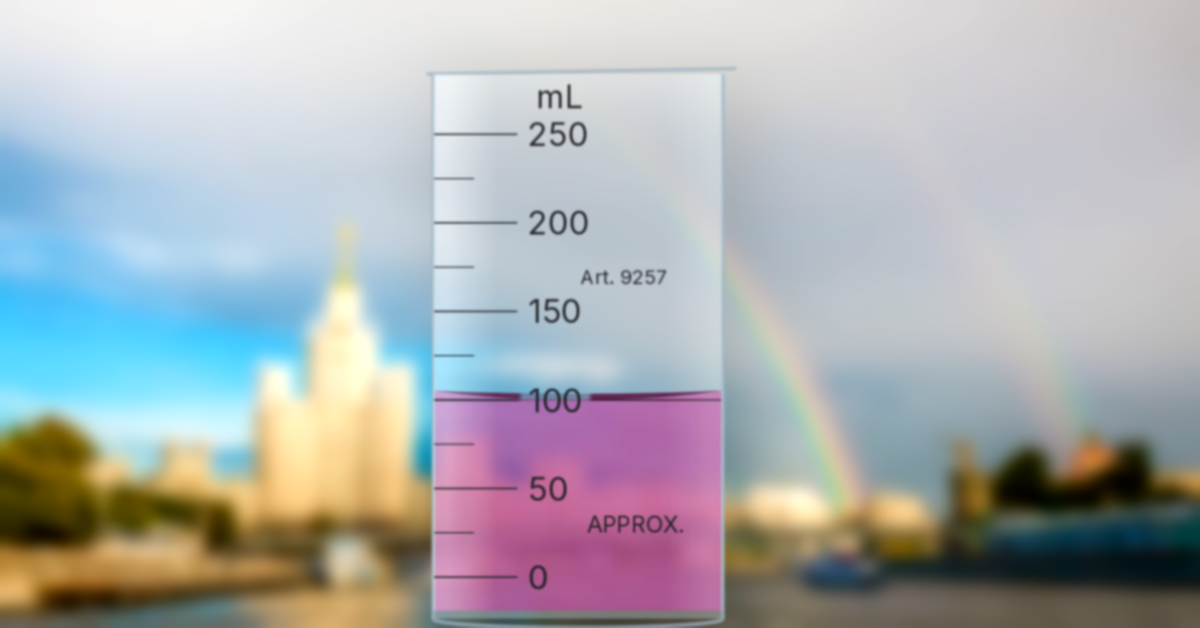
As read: **100** mL
